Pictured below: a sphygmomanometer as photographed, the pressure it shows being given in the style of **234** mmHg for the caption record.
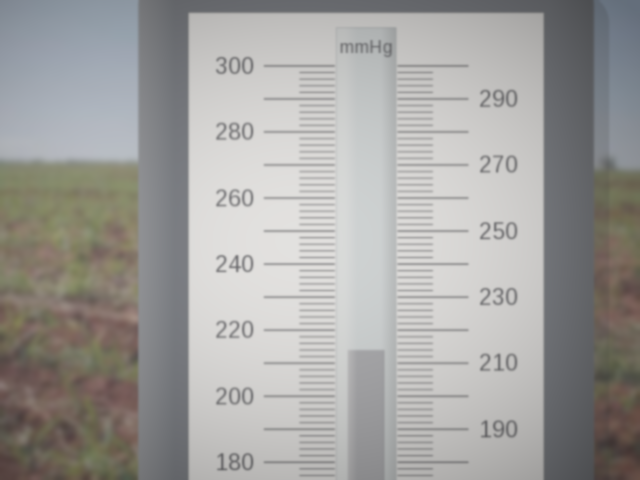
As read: **214** mmHg
